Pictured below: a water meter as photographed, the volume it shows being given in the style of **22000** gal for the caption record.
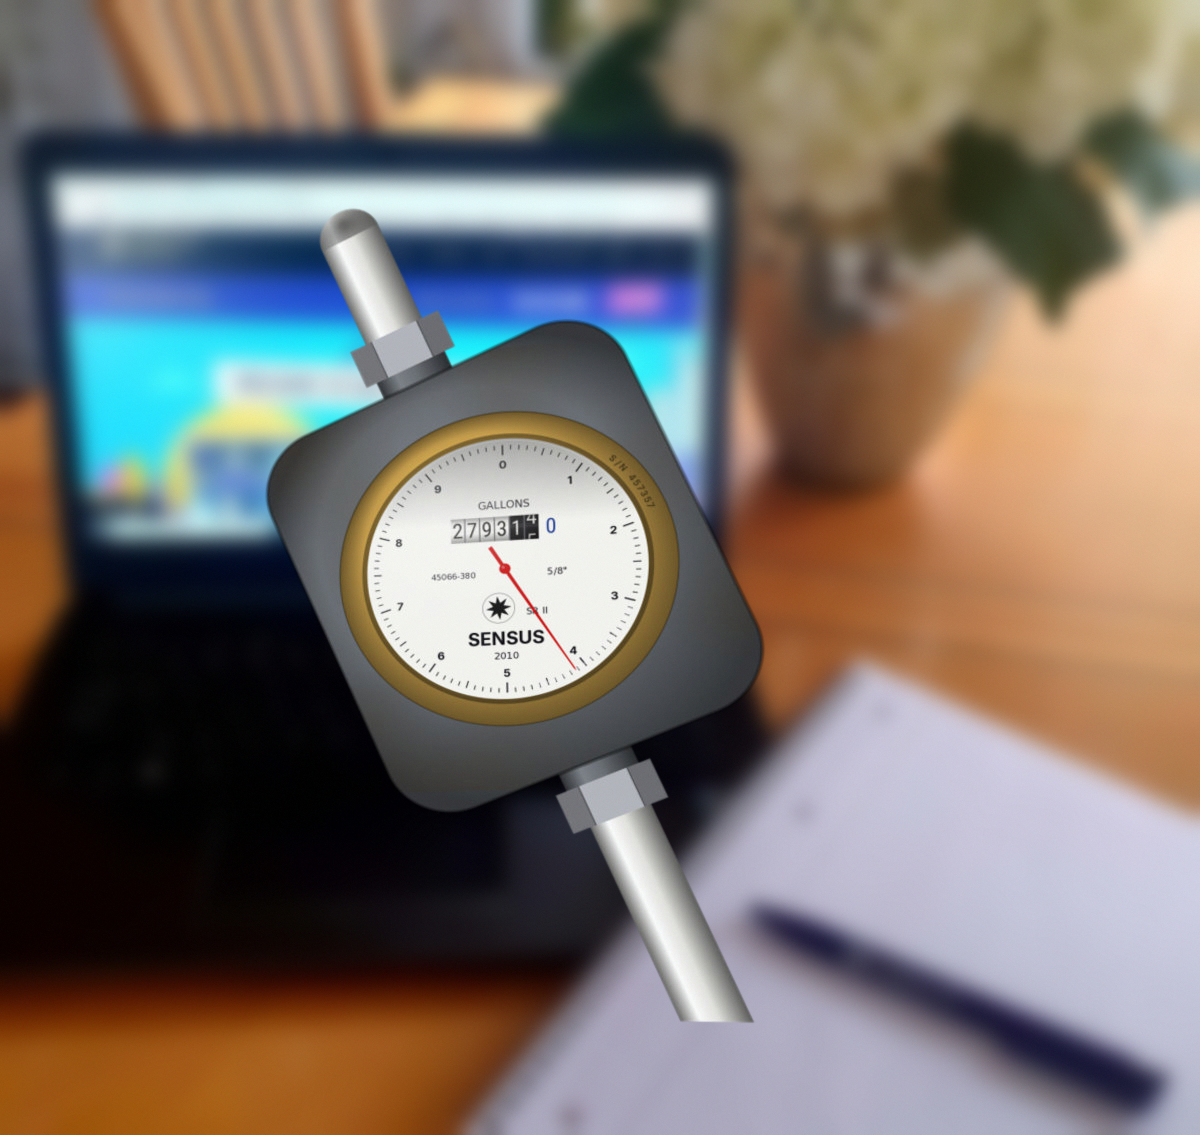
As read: **2793144.1** gal
